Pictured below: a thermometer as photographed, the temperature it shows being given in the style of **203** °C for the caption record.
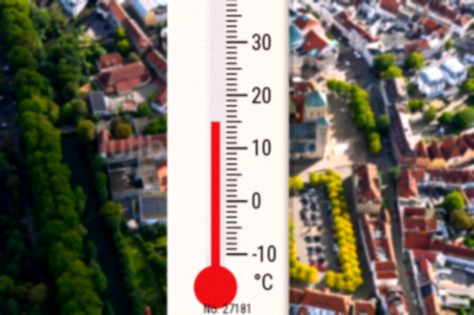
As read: **15** °C
